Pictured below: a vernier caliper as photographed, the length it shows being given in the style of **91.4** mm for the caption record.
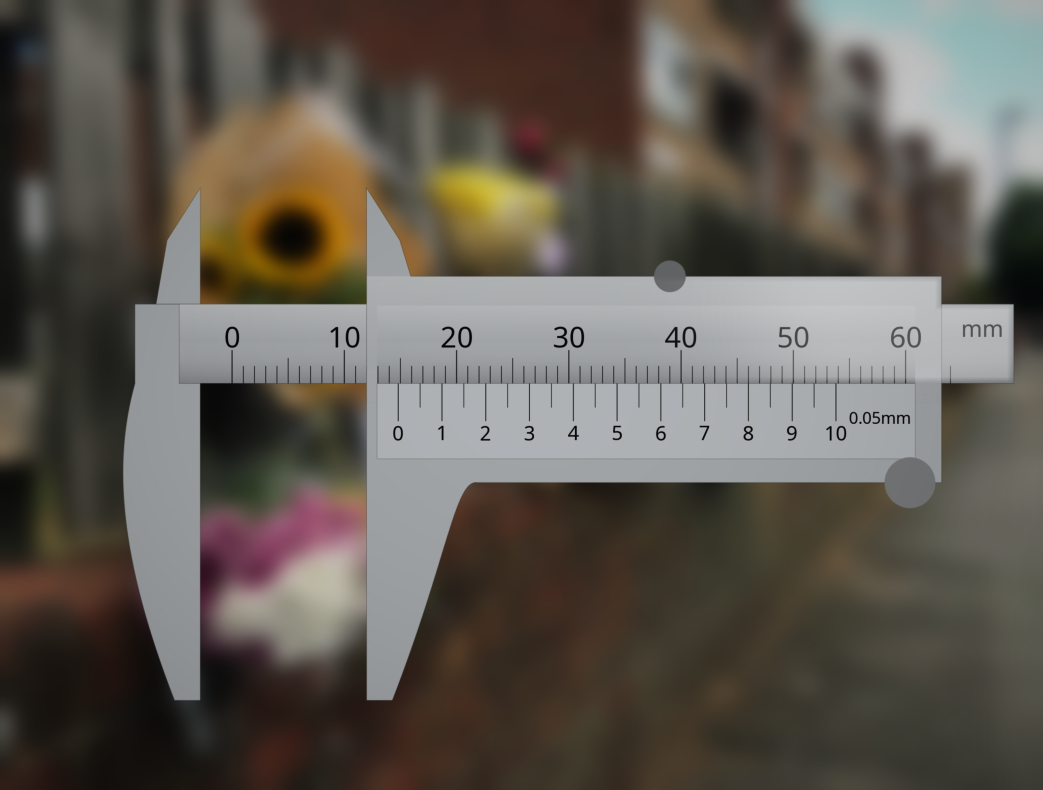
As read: **14.8** mm
